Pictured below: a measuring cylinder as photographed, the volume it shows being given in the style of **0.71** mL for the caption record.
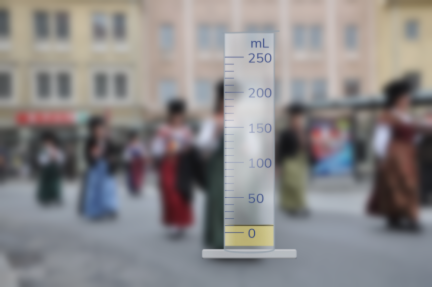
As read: **10** mL
